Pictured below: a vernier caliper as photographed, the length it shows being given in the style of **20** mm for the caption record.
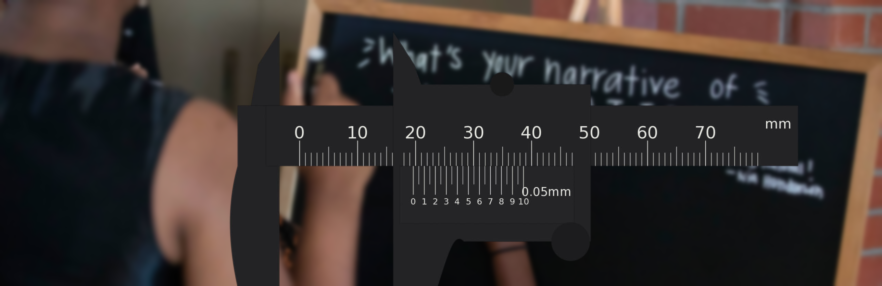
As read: **19.6** mm
